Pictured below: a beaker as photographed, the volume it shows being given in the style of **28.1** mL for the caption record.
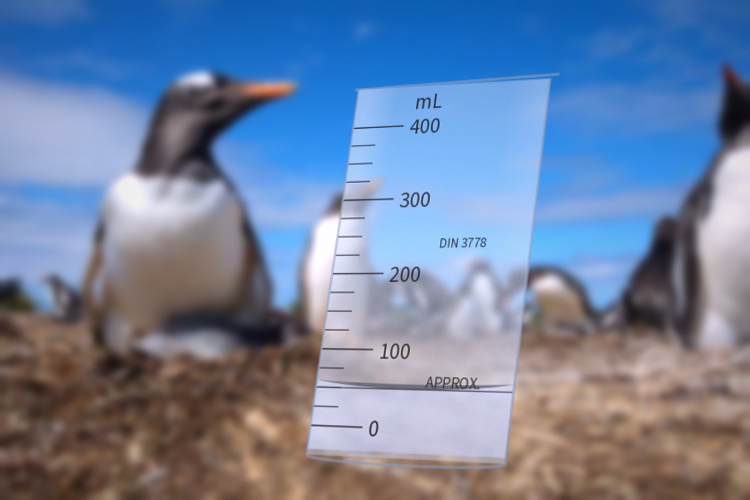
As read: **50** mL
